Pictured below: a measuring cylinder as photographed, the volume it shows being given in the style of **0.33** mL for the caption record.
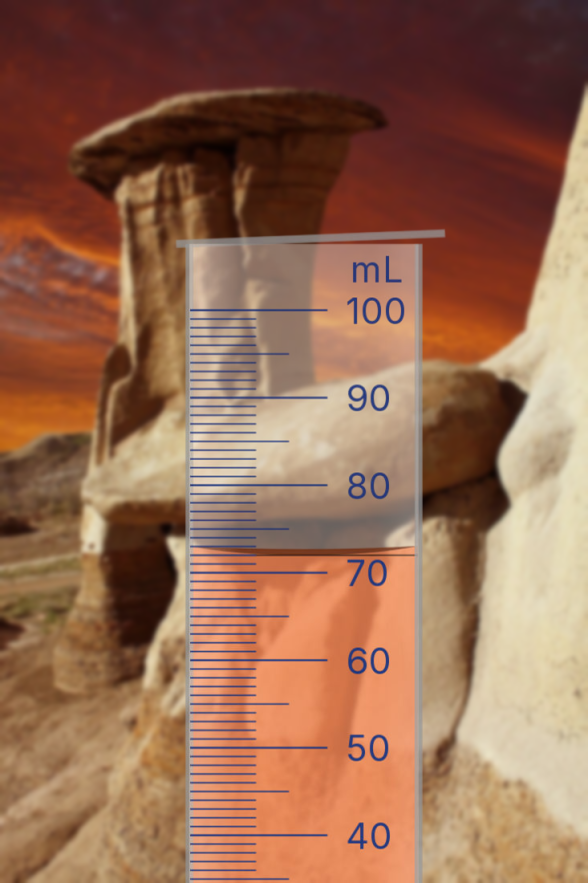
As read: **72** mL
